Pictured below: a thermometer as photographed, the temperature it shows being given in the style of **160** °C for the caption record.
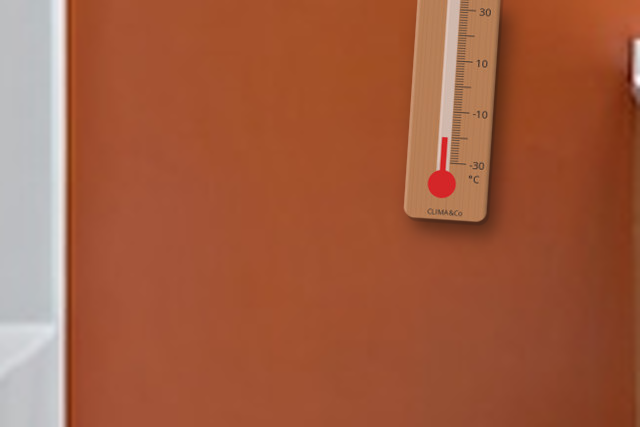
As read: **-20** °C
